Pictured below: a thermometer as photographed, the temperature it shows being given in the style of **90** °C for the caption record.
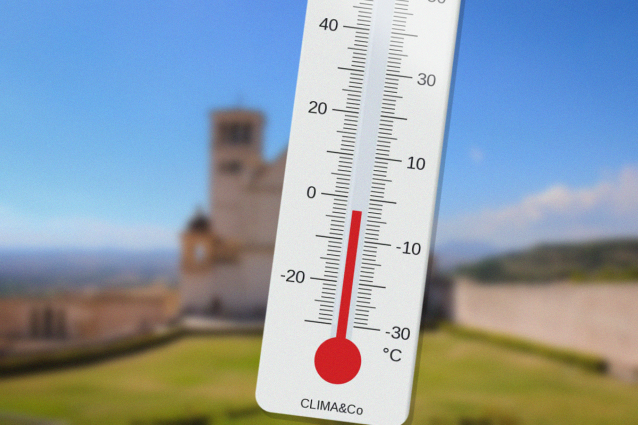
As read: **-3** °C
